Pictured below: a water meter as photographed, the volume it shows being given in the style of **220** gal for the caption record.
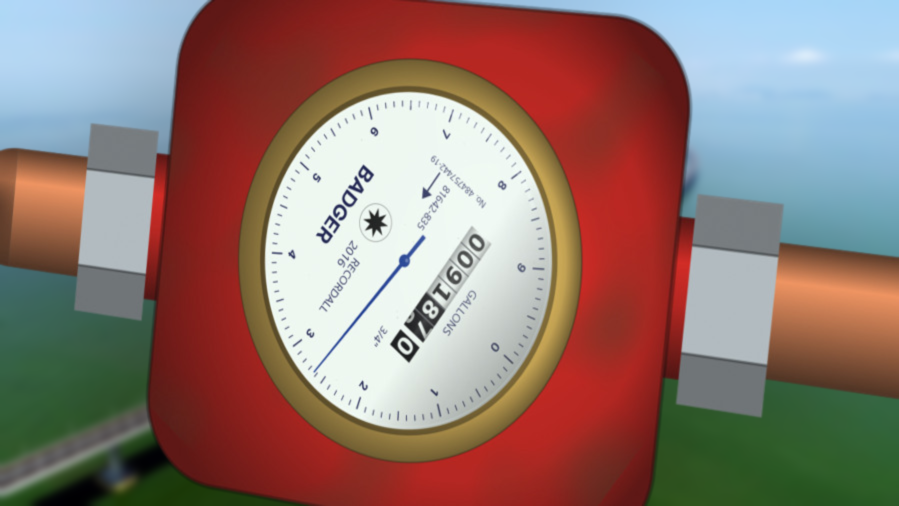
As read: **91872.6** gal
